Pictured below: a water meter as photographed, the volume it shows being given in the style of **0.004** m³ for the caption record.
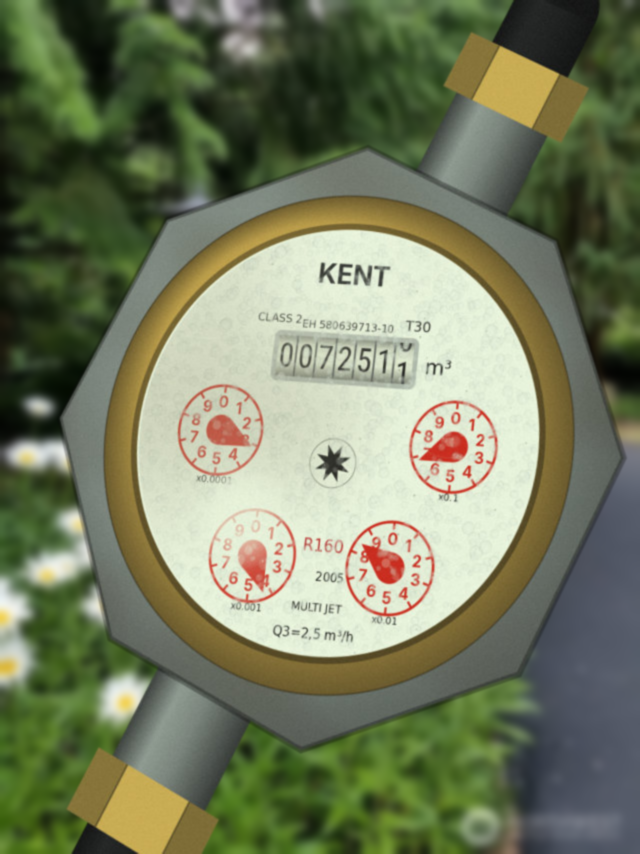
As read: **72510.6843** m³
